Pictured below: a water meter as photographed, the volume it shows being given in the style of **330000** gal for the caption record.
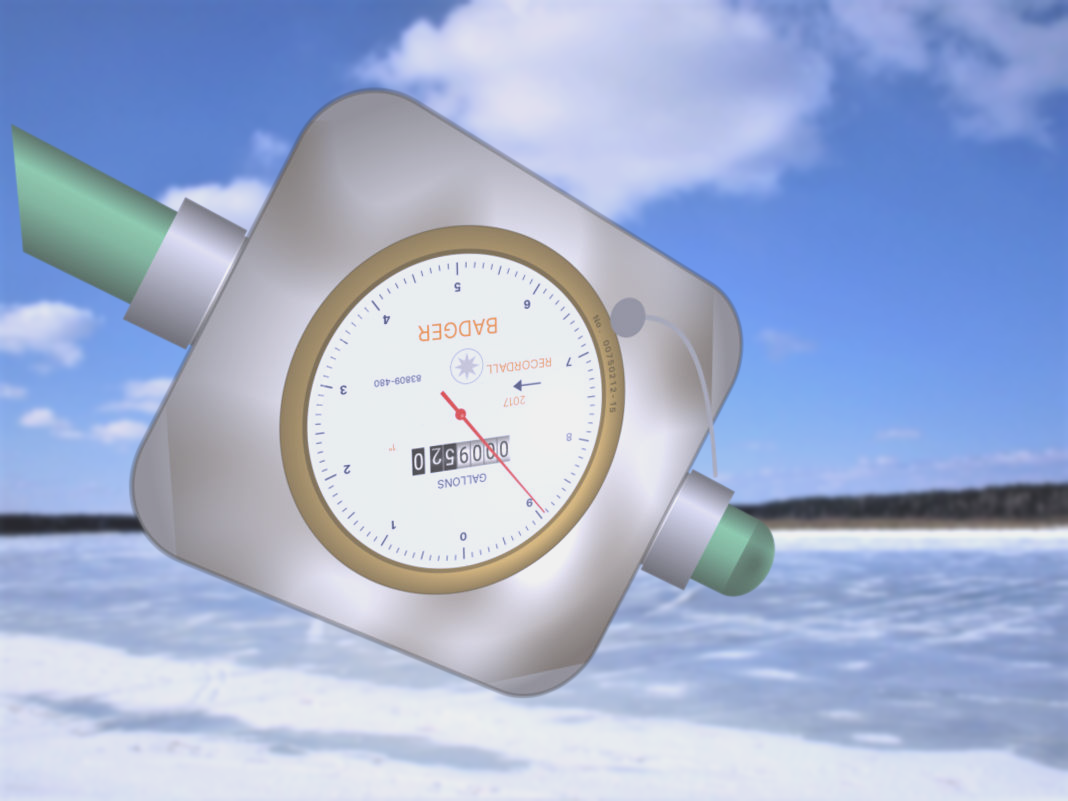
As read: **9518.9** gal
